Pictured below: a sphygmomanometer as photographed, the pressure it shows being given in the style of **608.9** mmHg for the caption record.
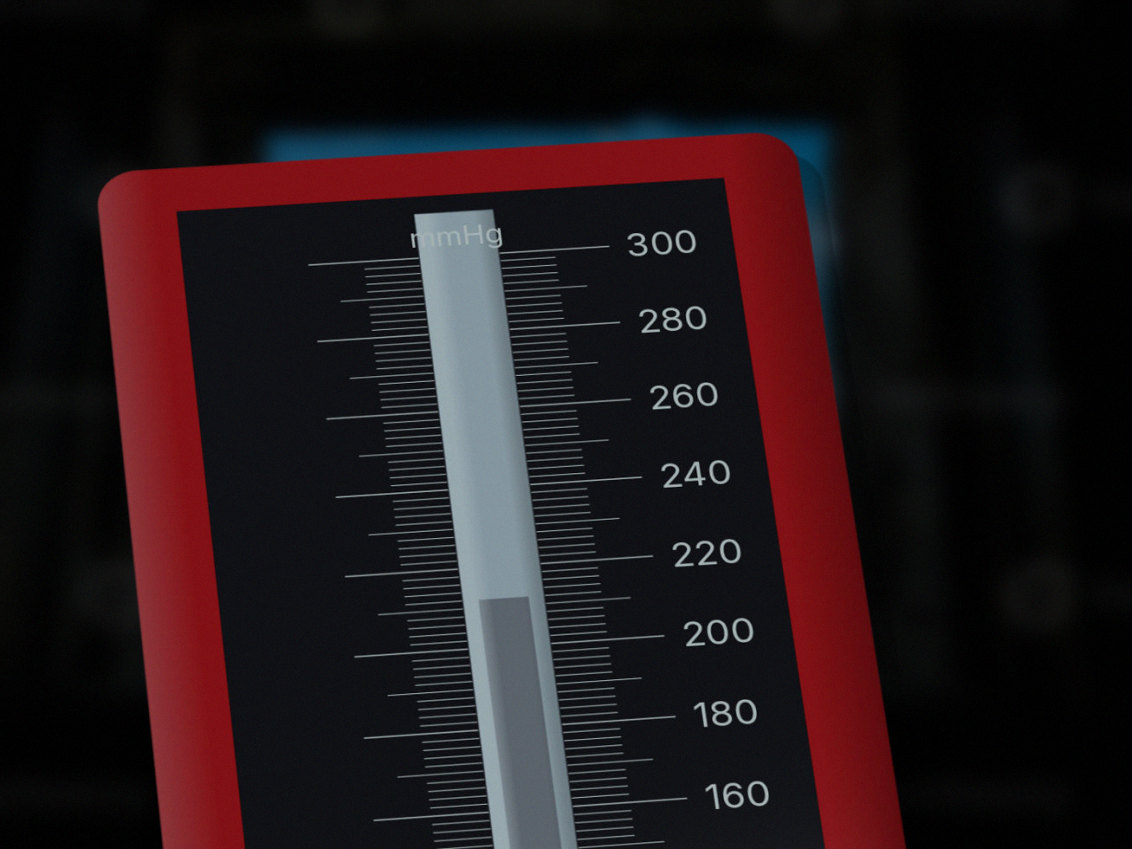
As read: **212** mmHg
